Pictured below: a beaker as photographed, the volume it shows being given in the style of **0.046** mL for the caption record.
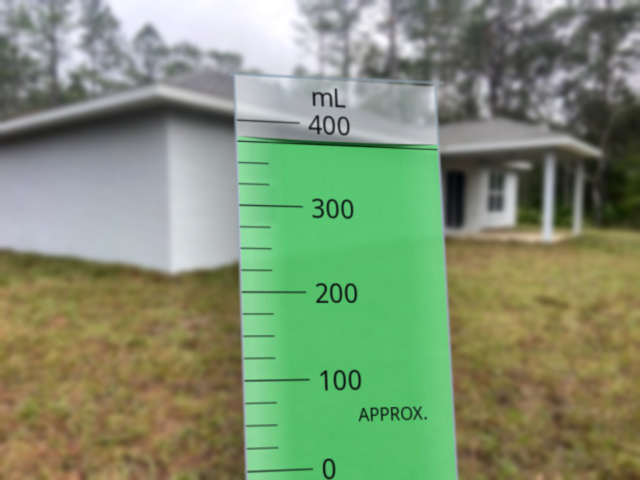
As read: **375** mL
